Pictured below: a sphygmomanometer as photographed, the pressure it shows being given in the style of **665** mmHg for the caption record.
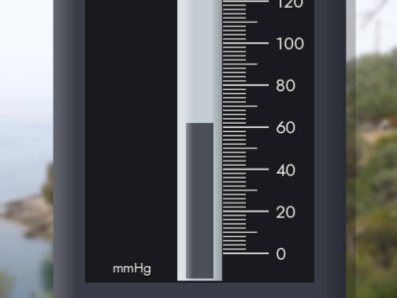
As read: **62** mmHg
